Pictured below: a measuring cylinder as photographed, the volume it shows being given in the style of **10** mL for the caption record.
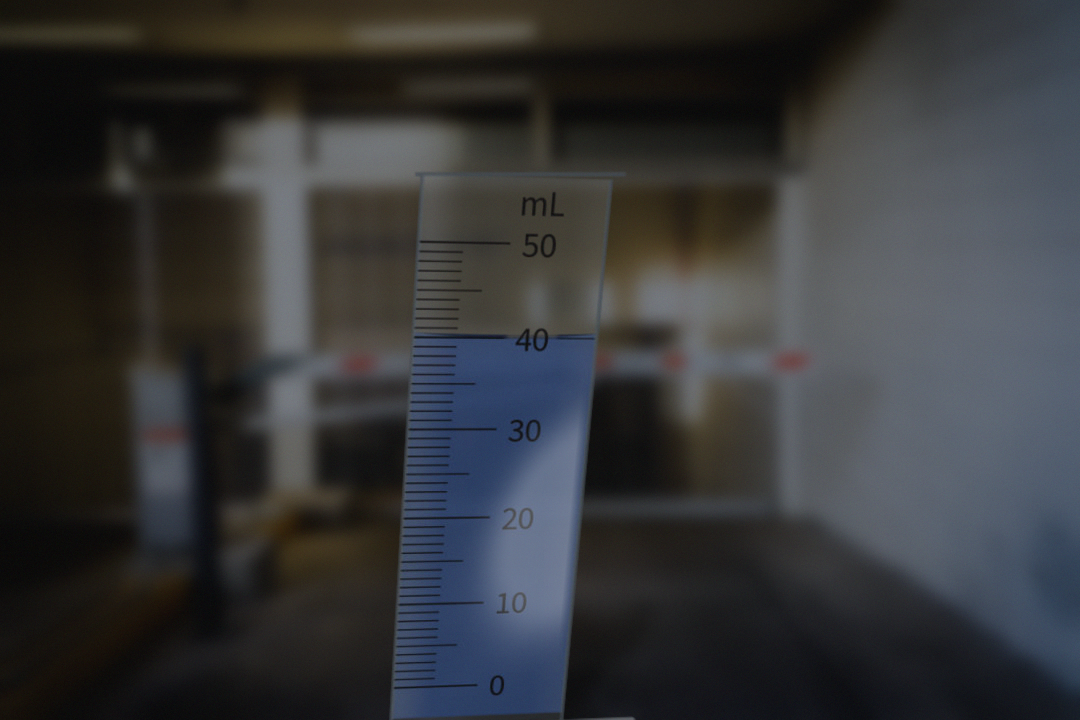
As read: **40** mL
